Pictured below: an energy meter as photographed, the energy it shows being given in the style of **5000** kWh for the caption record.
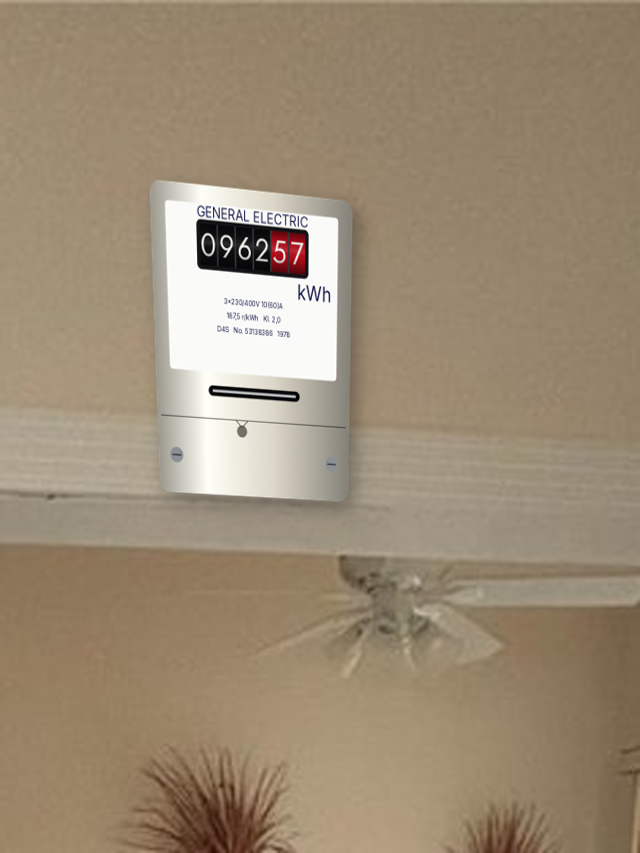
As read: **962.57** kWh
